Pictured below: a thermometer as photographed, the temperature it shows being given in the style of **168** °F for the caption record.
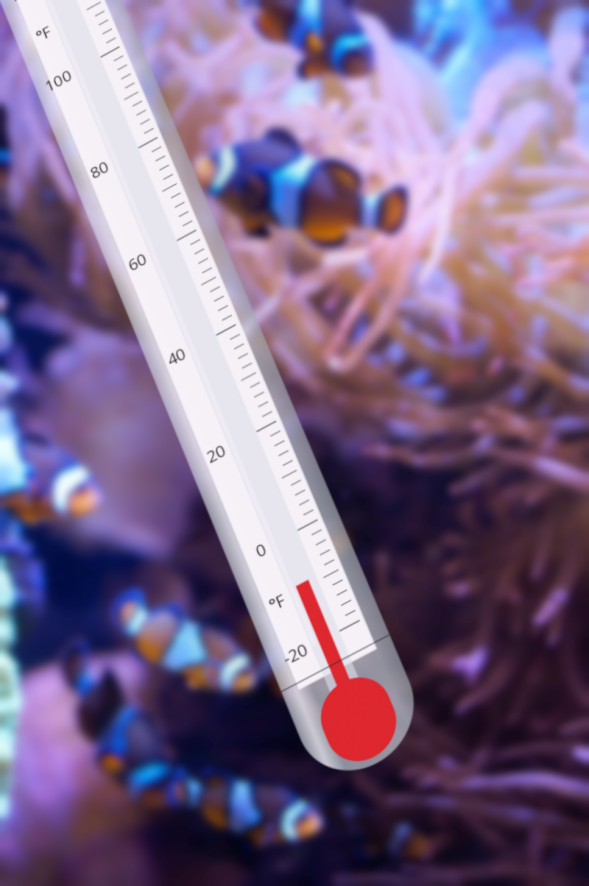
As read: **-9** °F
